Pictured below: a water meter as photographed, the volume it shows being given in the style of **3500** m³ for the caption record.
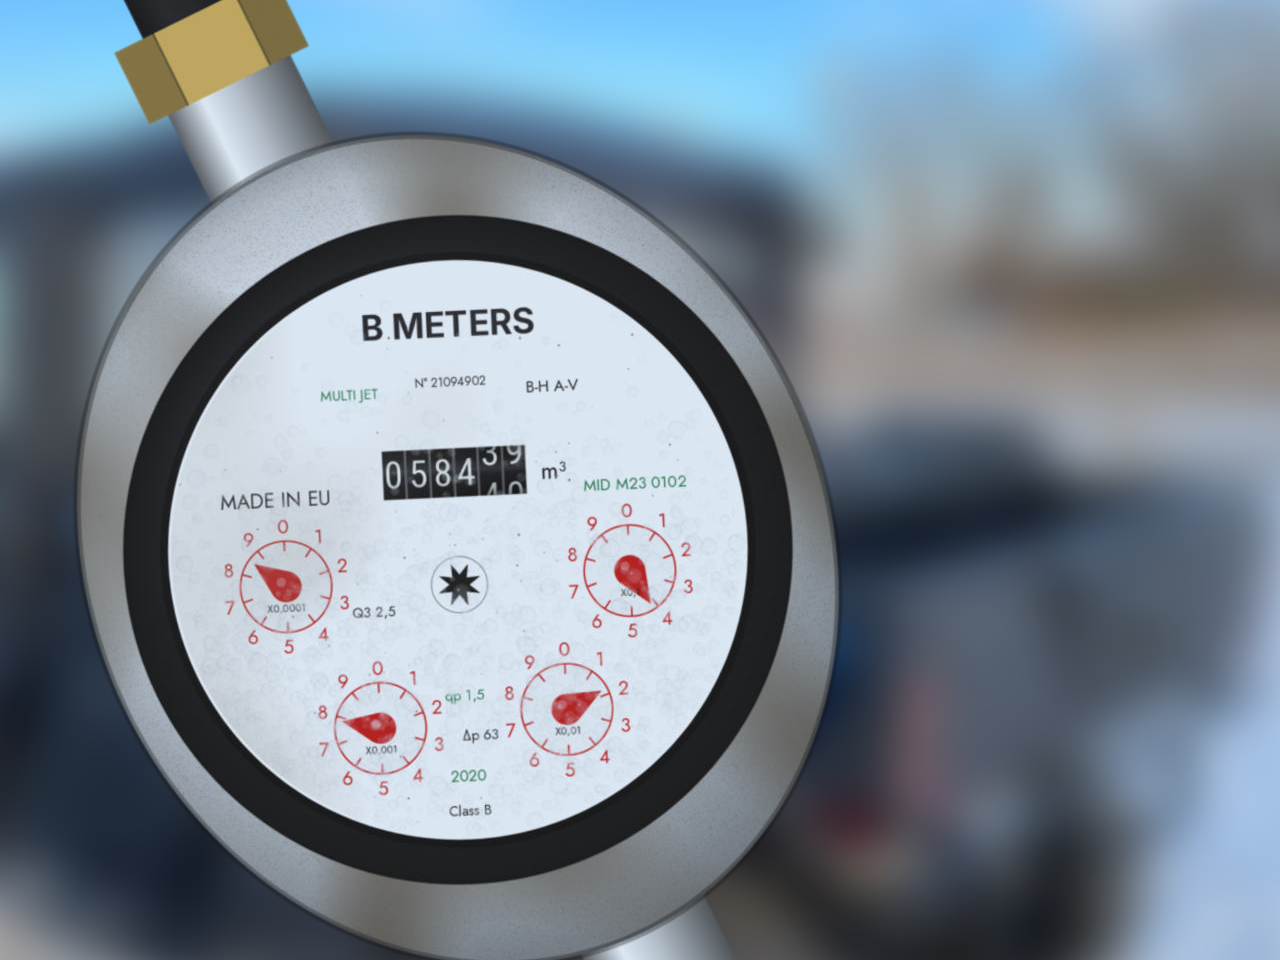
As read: **58439.4178** m³
